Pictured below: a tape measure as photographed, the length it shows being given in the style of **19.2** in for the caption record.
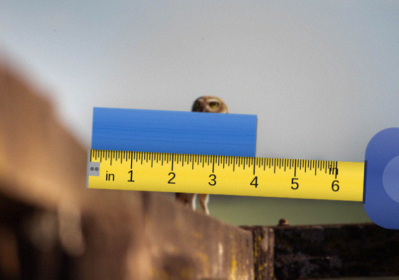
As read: **4** in
